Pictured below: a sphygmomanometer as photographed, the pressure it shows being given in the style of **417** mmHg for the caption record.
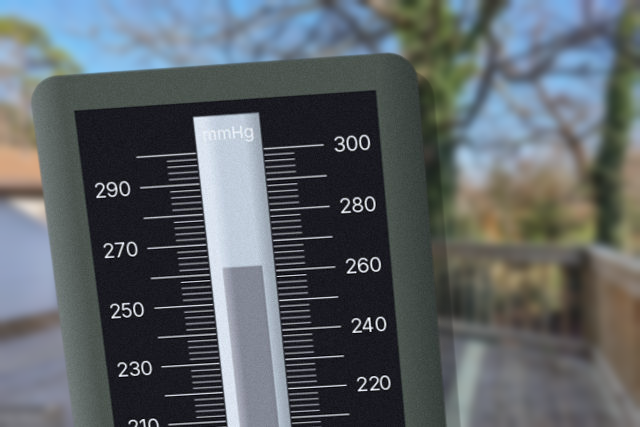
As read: **262** mmHg
